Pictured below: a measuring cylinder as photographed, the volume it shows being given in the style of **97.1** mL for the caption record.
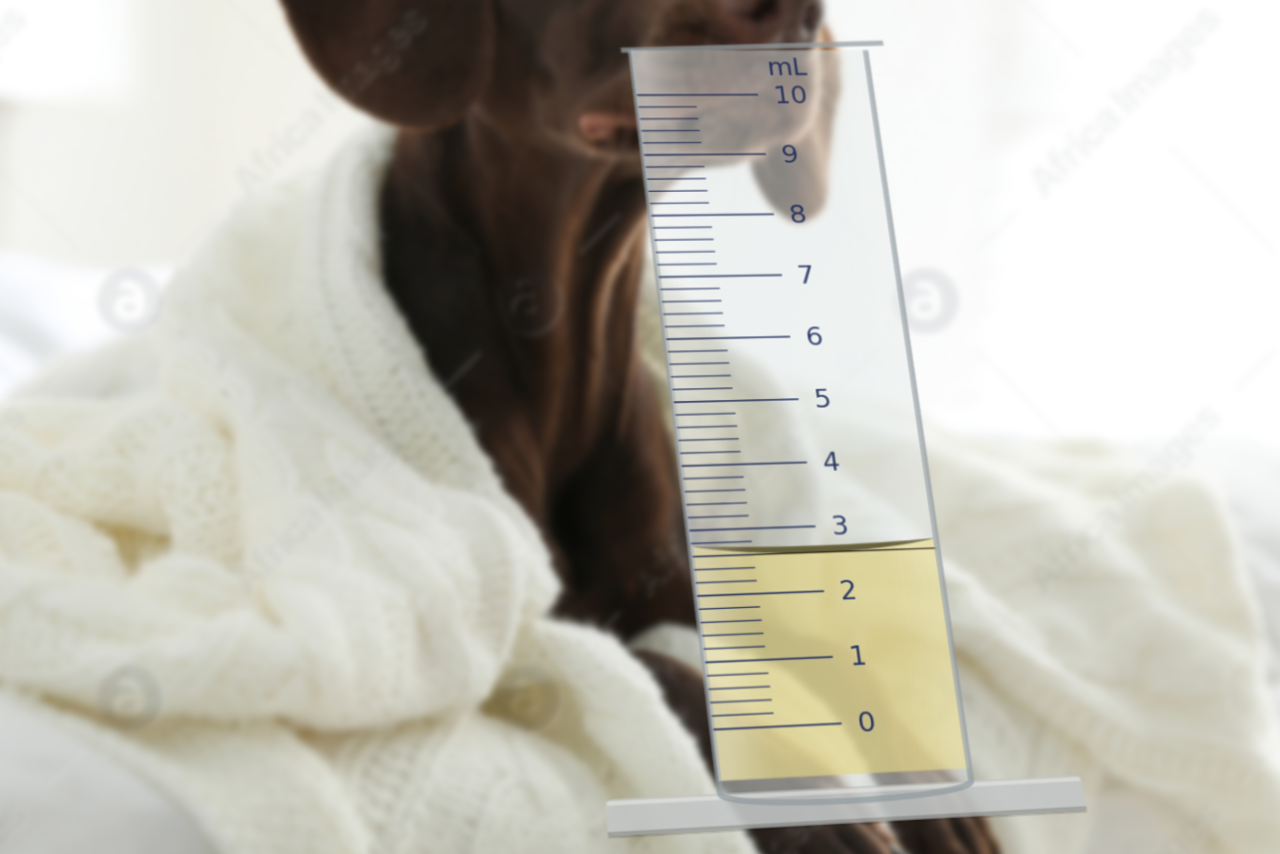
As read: **2.6** mL
